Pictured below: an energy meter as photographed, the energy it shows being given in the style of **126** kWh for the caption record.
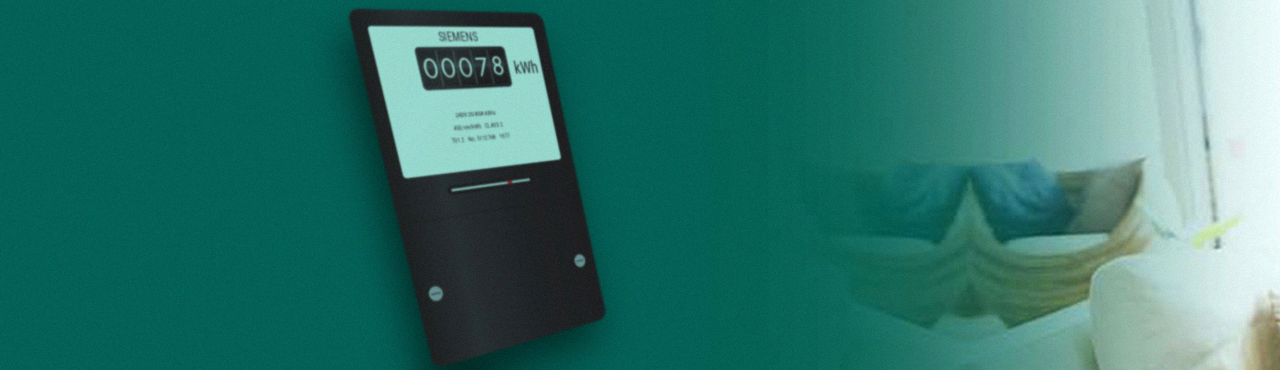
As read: **78** kWh
